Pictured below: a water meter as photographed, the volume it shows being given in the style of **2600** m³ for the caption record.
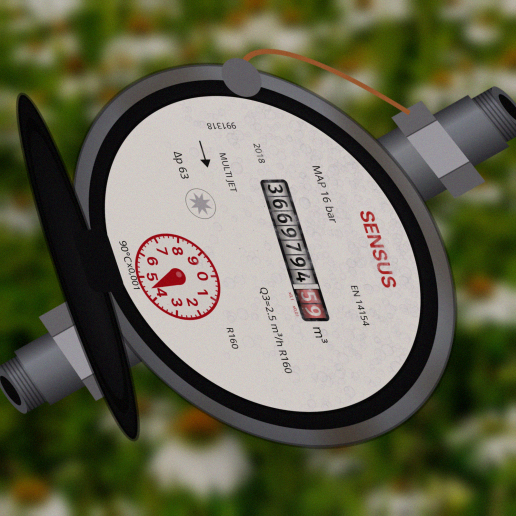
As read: **3669794.594** m³
